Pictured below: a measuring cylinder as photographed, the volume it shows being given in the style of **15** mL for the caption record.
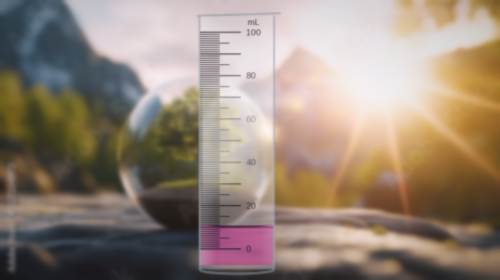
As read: **10** mL
